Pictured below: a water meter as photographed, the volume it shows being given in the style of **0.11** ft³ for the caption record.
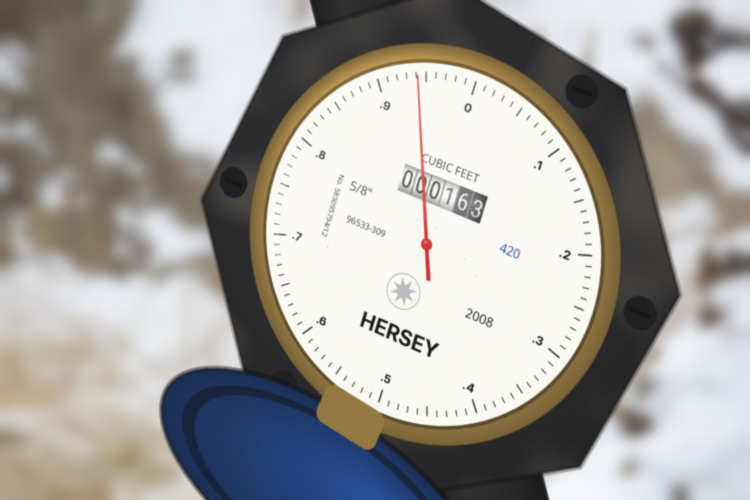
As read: **162.94** ft³
